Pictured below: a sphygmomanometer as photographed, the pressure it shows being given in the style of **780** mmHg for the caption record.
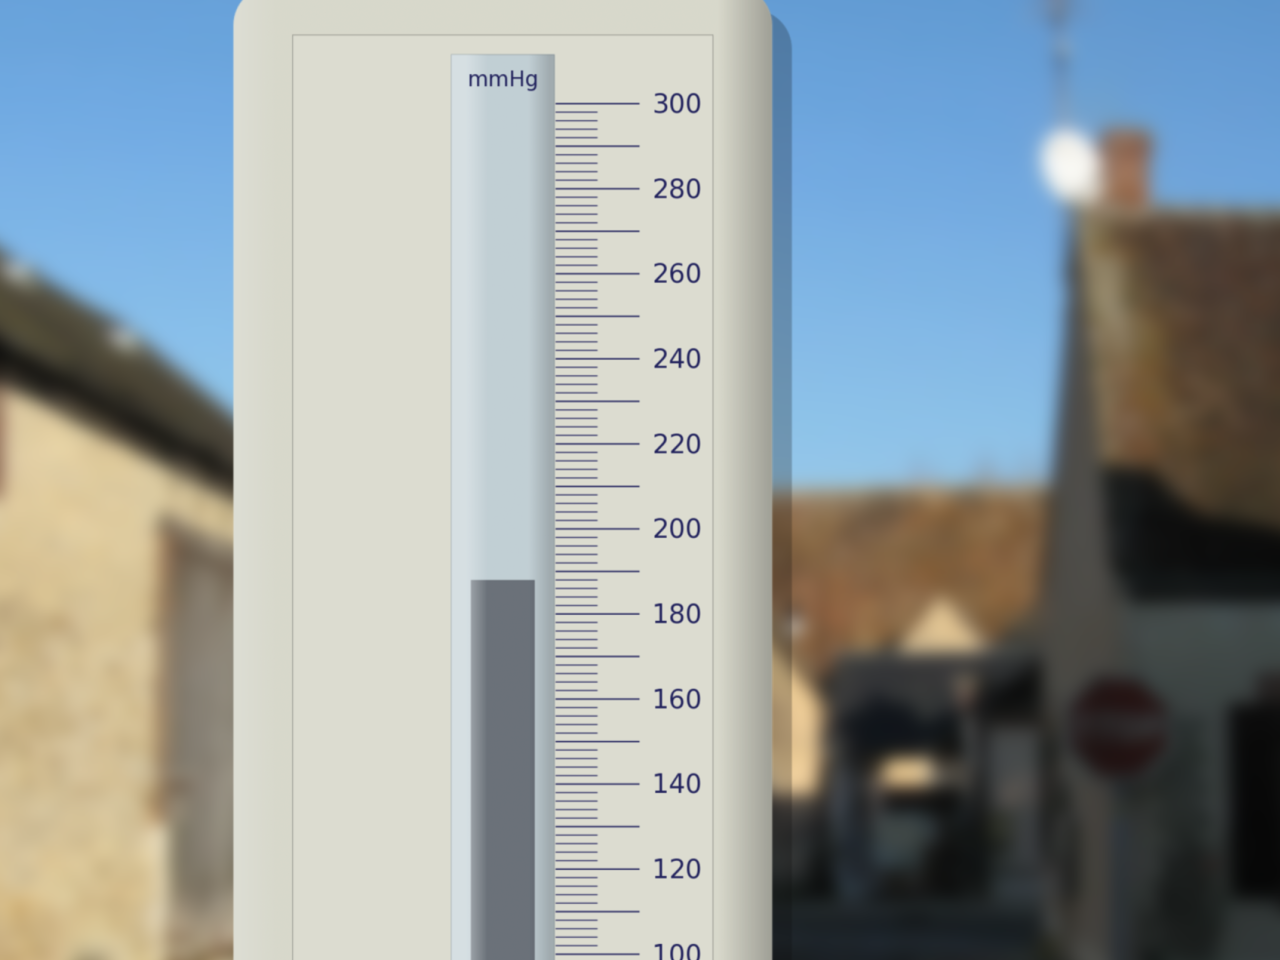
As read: **188** mmHg
